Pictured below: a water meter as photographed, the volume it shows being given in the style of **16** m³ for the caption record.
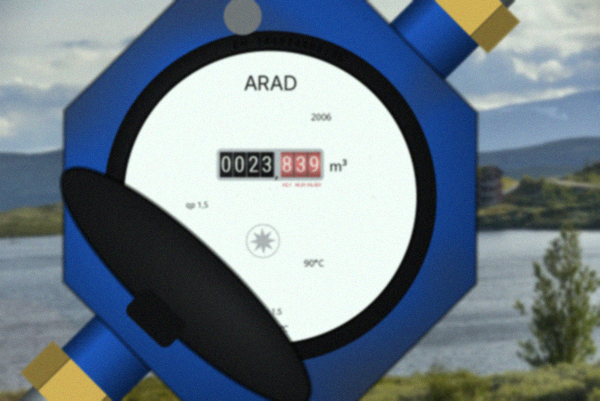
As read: **23.839** m³
